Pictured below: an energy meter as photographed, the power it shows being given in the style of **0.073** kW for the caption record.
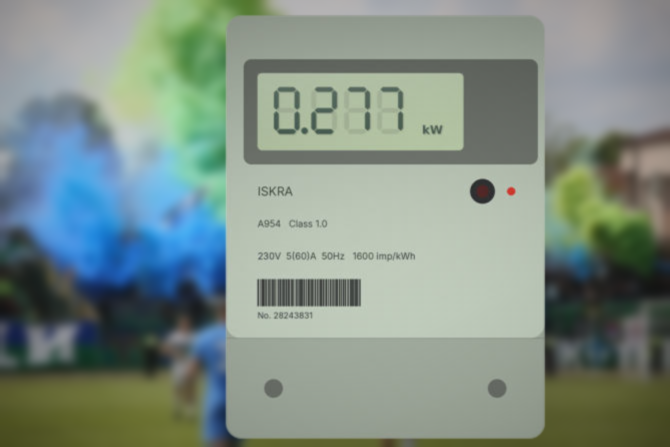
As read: **0.277** kW
